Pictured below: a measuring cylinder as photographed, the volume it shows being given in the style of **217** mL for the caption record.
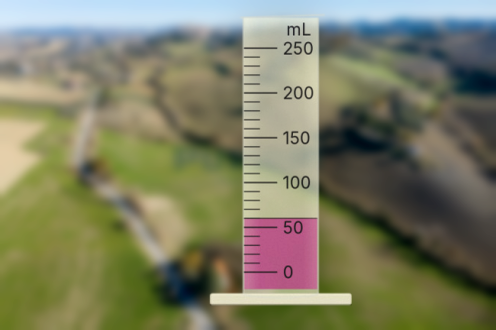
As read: **60** mL
